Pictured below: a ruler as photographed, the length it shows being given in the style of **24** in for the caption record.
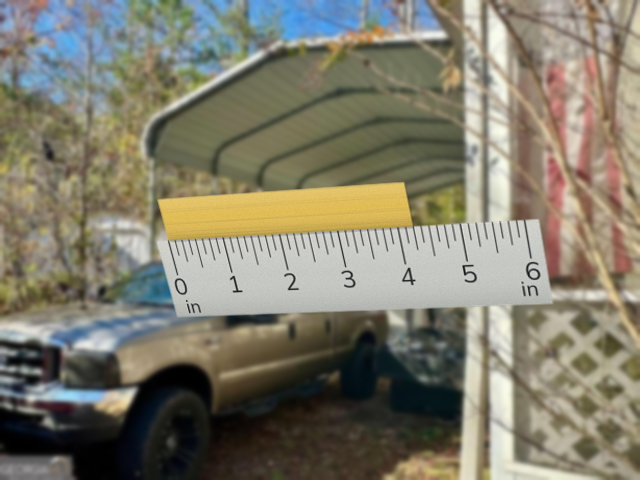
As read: **4.25** in
